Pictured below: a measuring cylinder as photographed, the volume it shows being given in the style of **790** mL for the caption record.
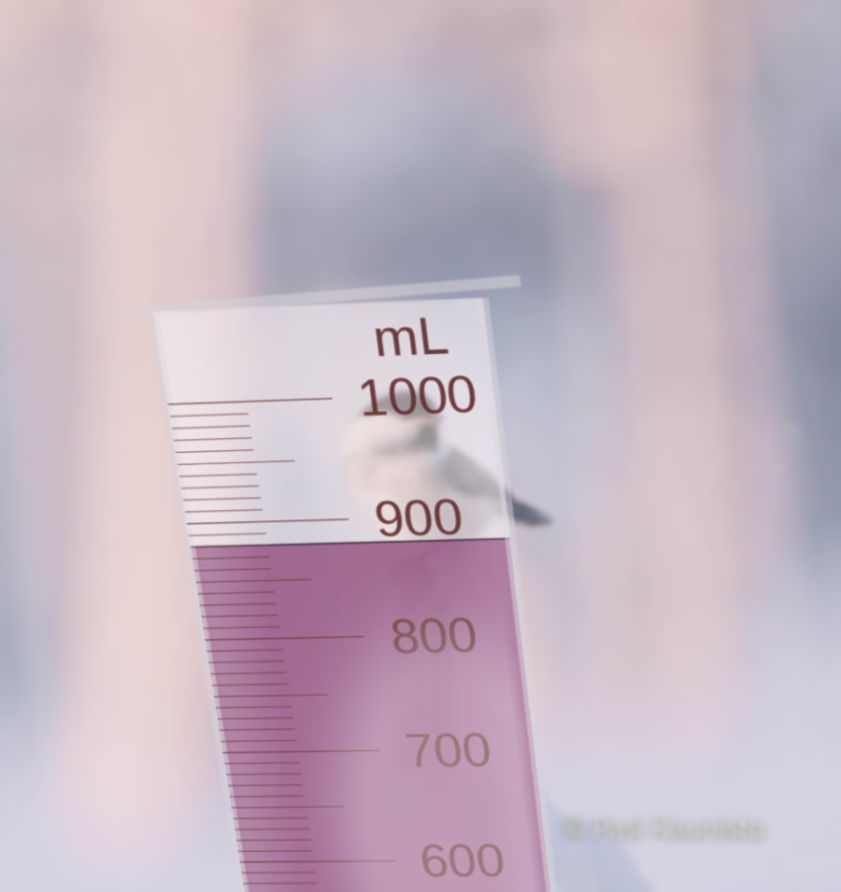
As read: **880** mL
